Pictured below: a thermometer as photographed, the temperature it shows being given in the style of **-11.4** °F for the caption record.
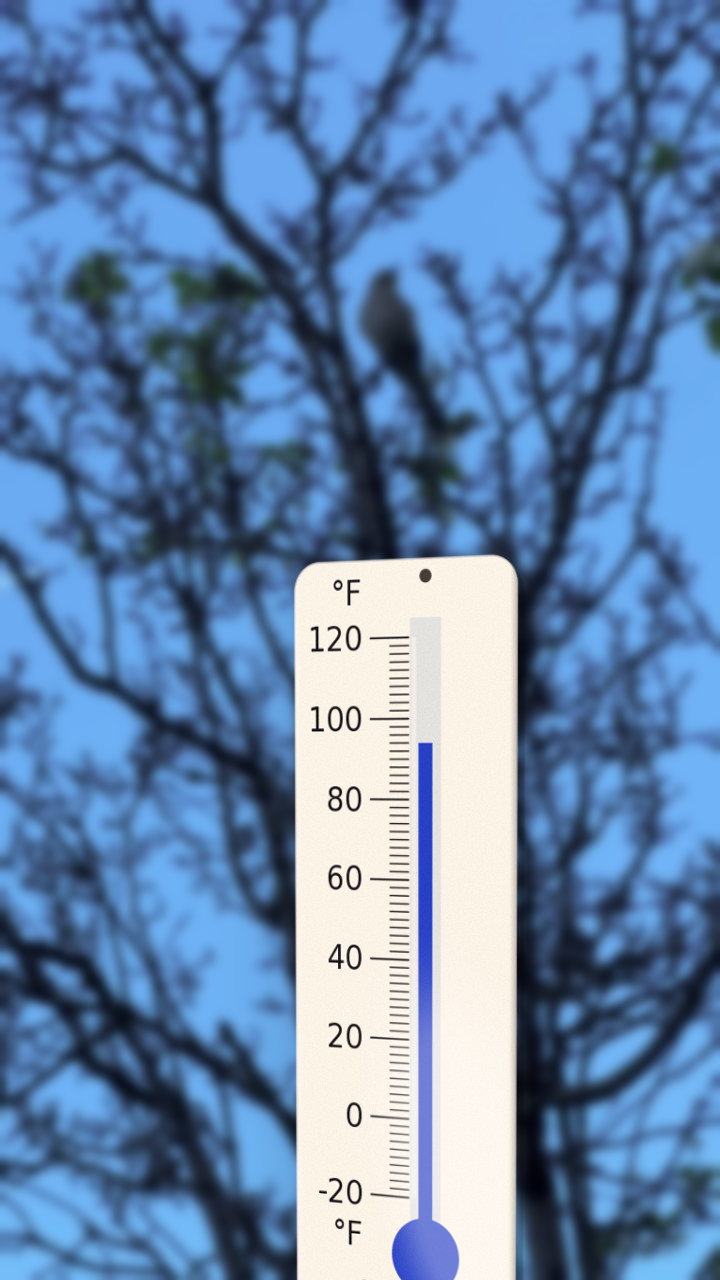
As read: **94** °F
